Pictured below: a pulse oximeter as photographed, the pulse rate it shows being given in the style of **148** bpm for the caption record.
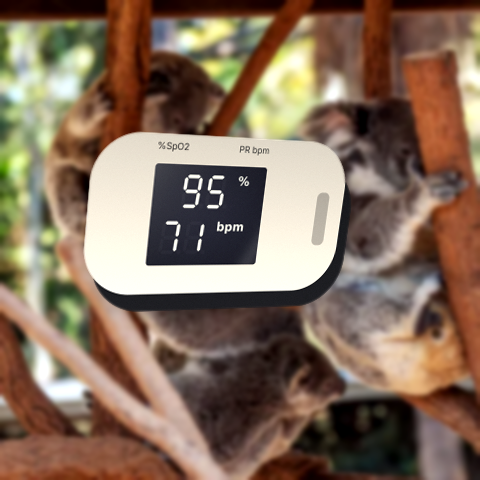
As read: **71** bpm
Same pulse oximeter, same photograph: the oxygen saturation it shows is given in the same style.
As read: **95** %
